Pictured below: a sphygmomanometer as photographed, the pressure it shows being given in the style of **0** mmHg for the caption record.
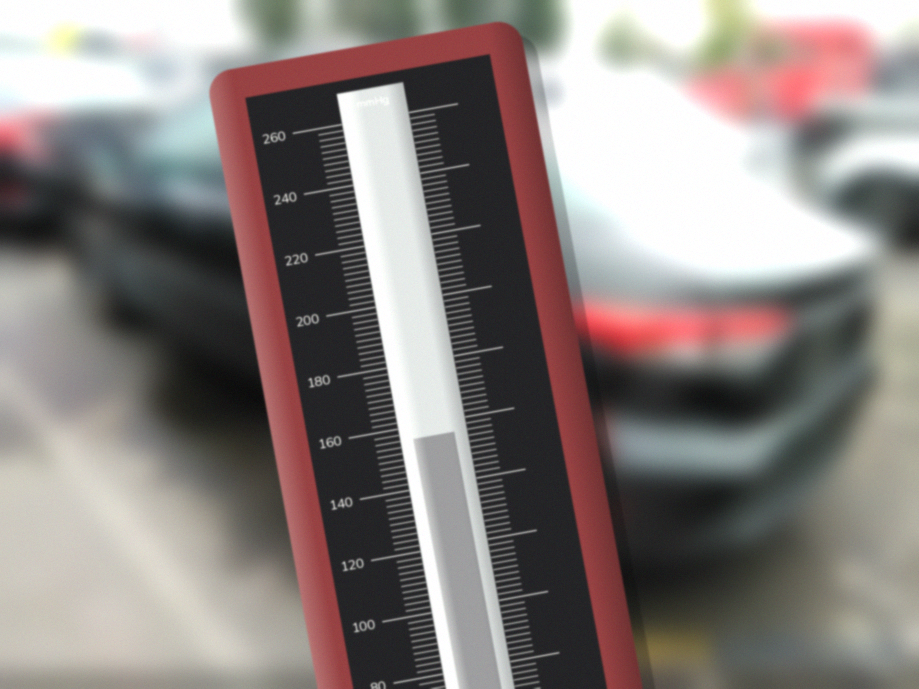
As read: **156** mmHg
